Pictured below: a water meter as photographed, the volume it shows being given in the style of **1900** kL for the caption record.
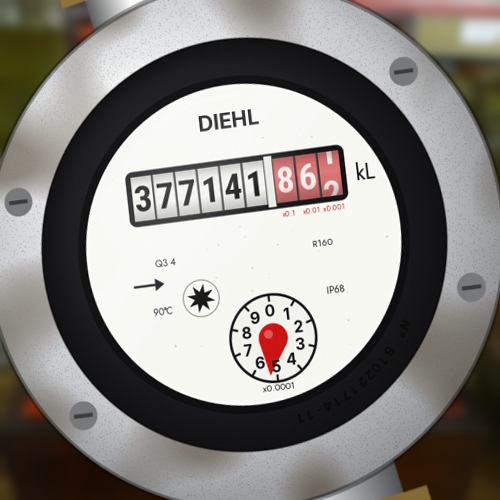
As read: **377141.8615** kL
